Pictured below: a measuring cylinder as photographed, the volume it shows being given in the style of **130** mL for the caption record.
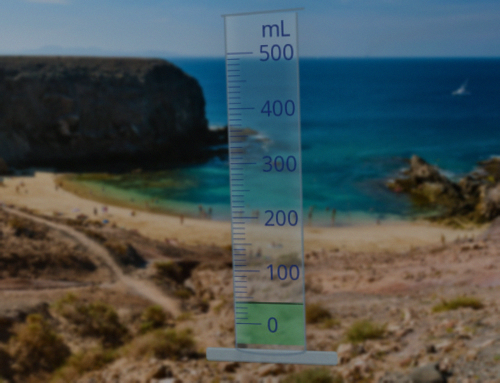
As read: **40** mL
